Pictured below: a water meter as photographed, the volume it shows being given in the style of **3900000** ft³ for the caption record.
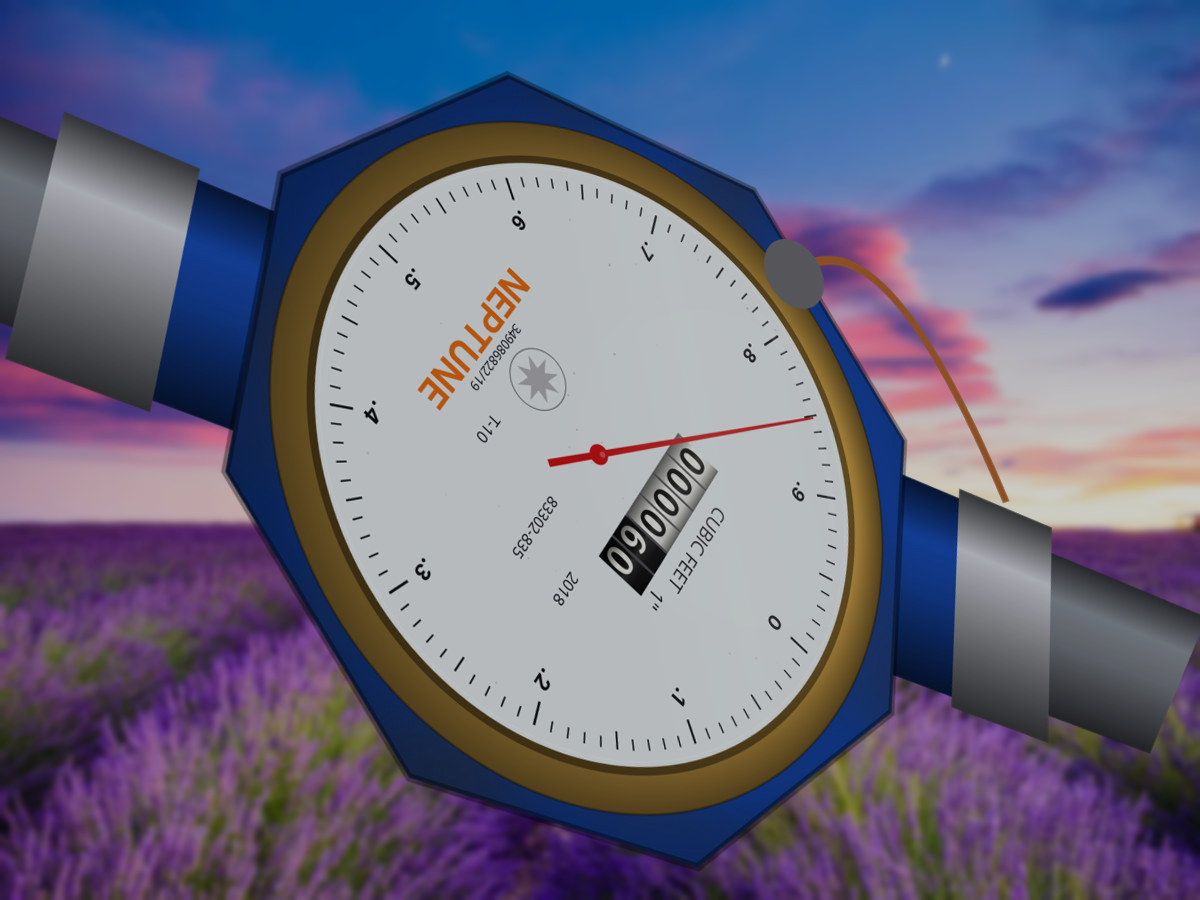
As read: **59.85** ft³
